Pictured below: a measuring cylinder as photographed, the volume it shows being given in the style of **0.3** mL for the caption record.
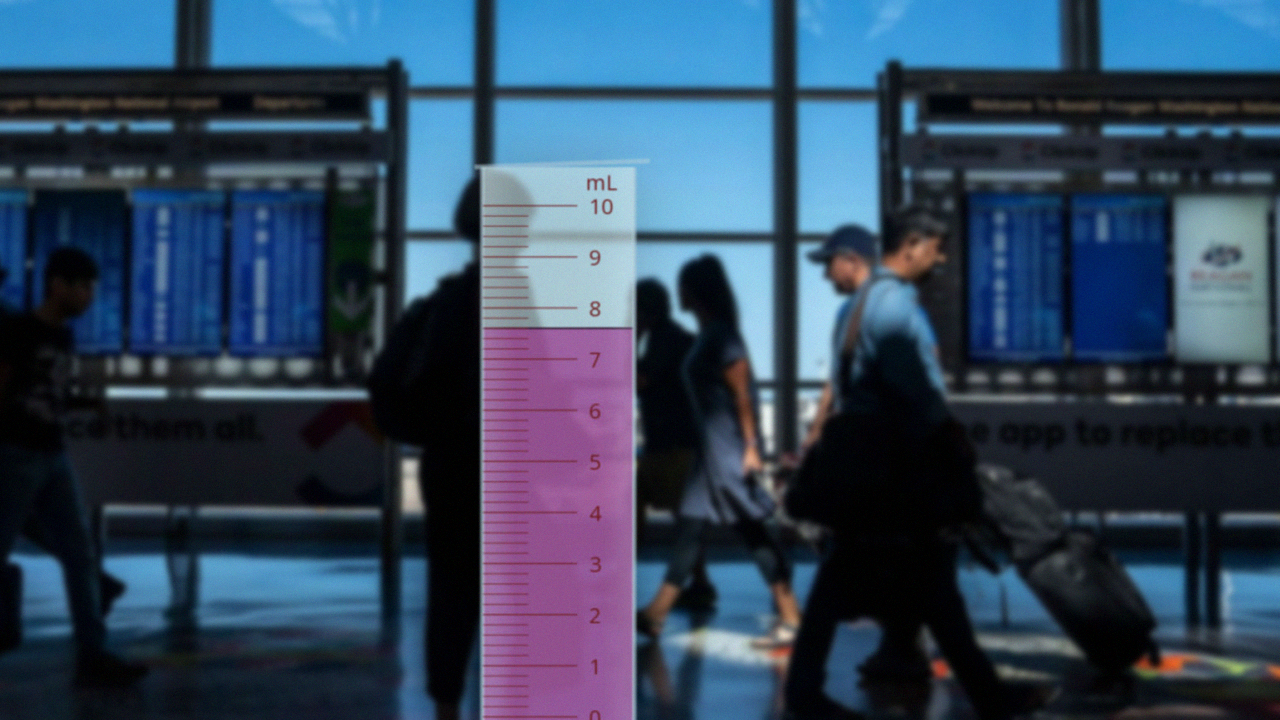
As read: **7.6** mL
